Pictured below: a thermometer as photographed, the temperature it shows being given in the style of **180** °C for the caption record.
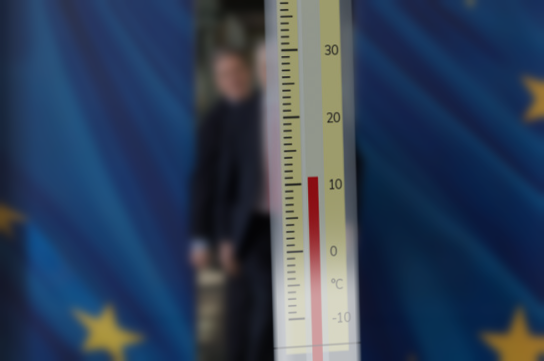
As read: **11** °C
